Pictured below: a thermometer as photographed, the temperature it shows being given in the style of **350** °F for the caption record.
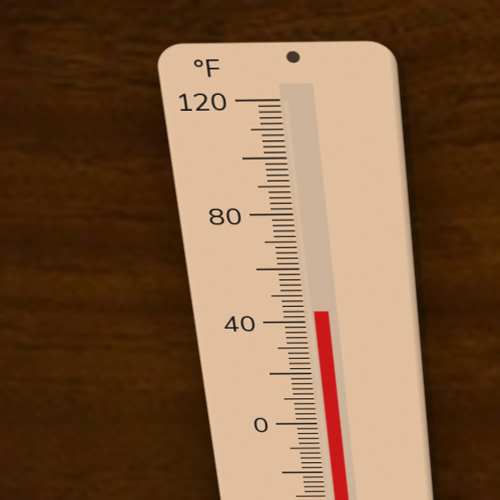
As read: **44** °F
